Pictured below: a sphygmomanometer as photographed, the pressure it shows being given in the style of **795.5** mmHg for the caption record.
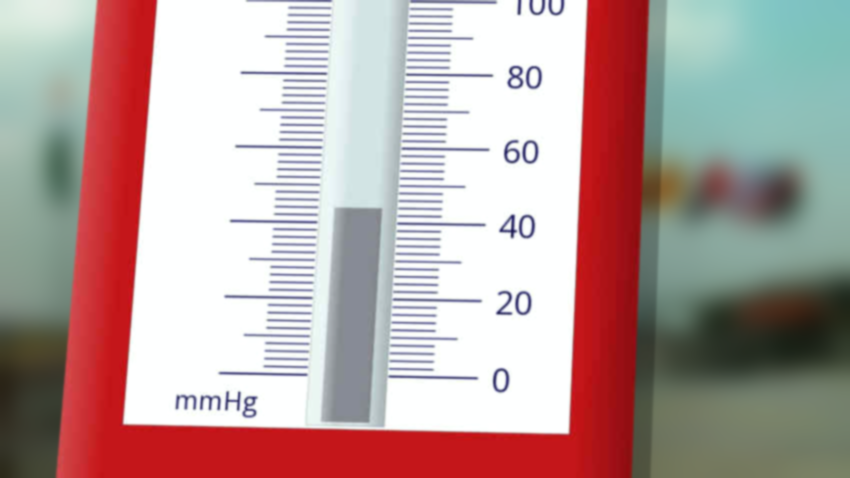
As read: **44** mmHg
